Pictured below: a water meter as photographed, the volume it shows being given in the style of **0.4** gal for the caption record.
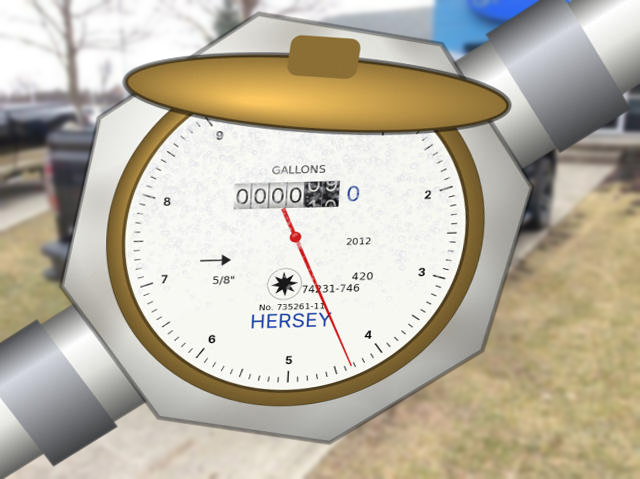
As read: **94.3** gal
